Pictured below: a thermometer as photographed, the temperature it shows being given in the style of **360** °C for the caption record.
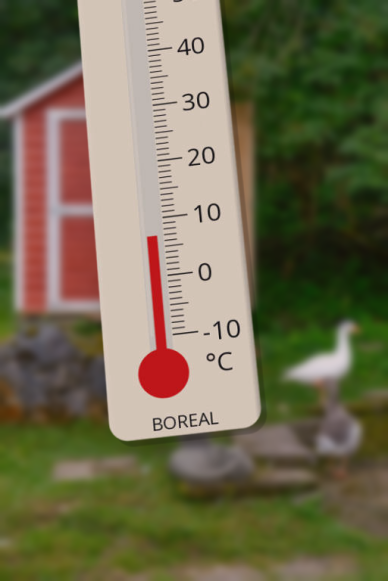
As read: **7** °C
